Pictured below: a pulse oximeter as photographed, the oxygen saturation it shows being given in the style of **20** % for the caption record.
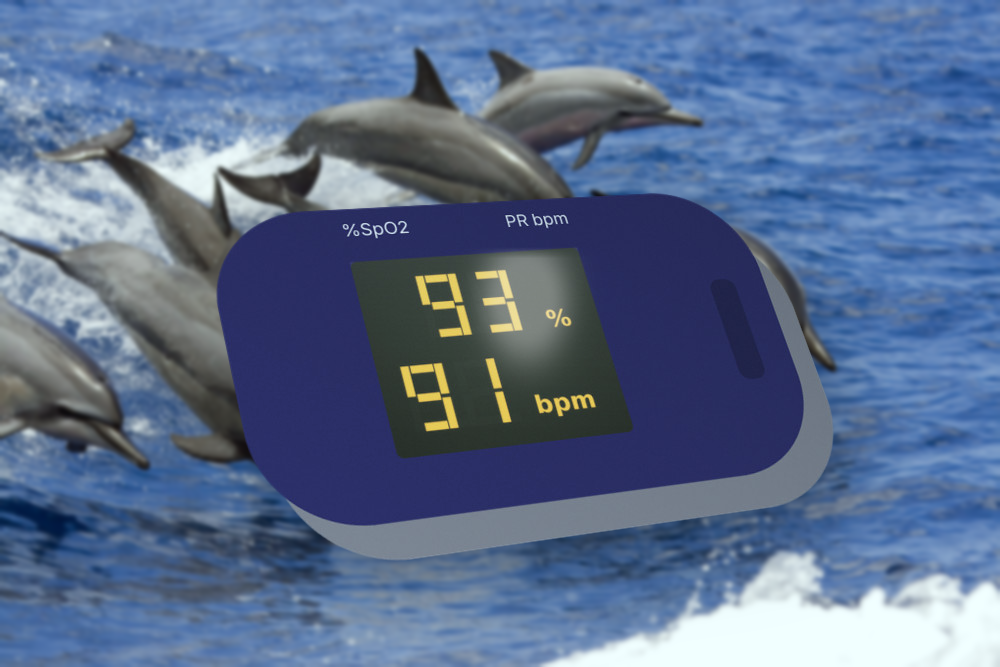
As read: **93** %
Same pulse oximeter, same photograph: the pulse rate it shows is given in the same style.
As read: **91** bpm
